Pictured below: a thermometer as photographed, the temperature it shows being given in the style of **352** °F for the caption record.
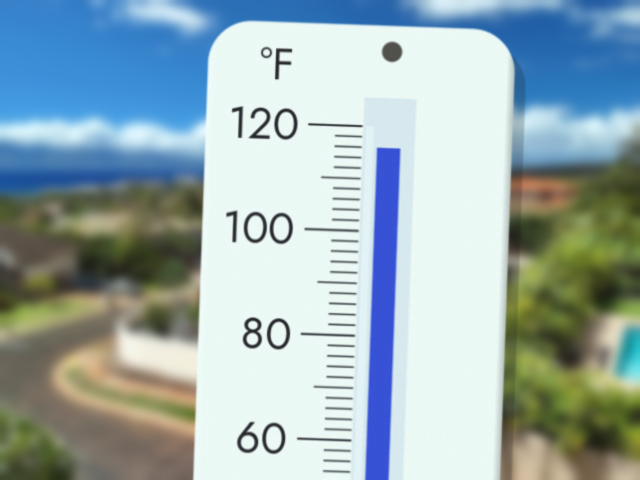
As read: **116** °F
